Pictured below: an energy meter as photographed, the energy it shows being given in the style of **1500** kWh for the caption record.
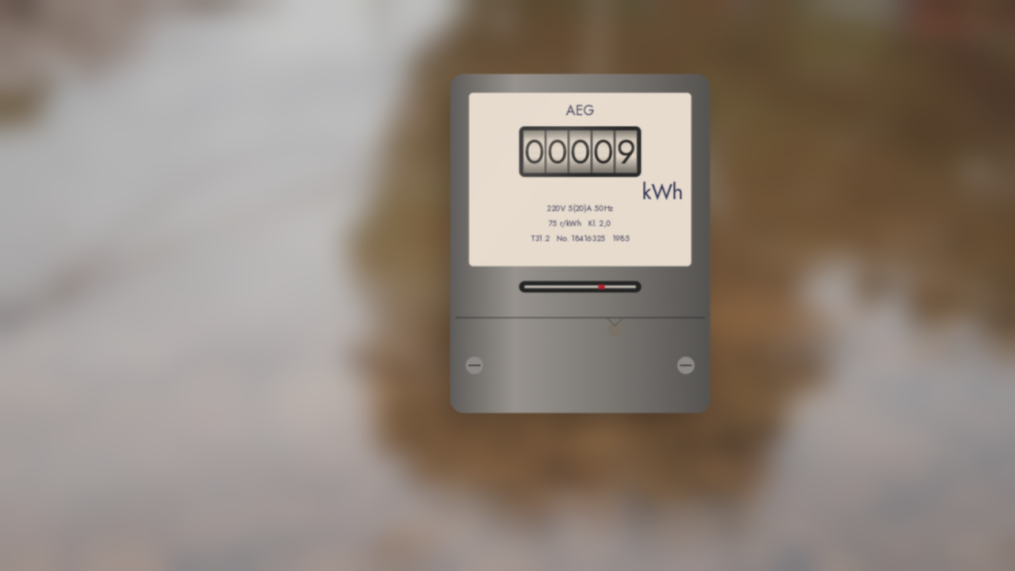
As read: **9** kWh
